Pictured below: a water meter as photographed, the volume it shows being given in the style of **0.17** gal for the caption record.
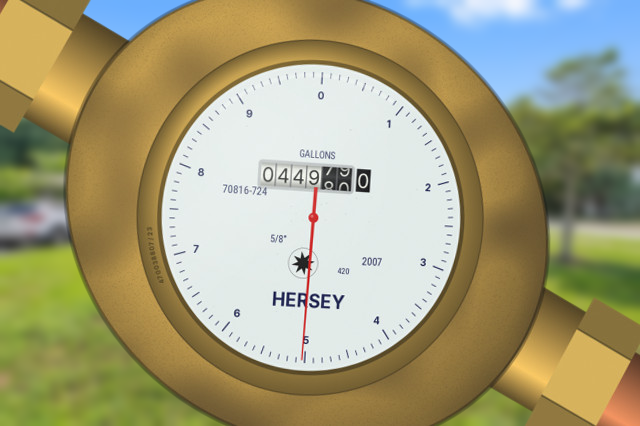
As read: **449795.0** gal
